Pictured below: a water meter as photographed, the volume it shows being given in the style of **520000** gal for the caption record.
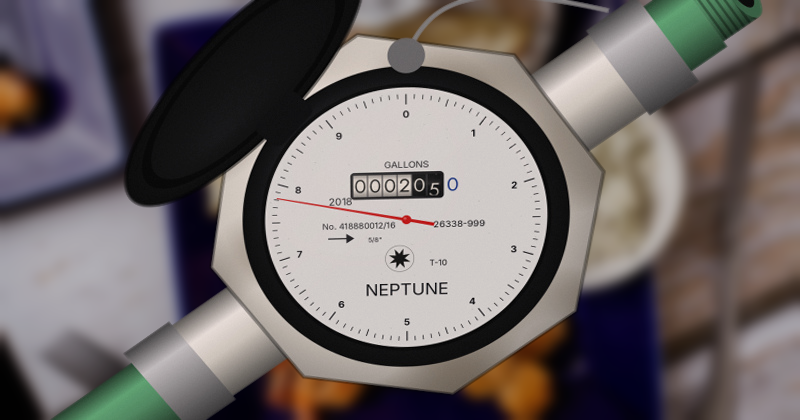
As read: **2047.8** gal
